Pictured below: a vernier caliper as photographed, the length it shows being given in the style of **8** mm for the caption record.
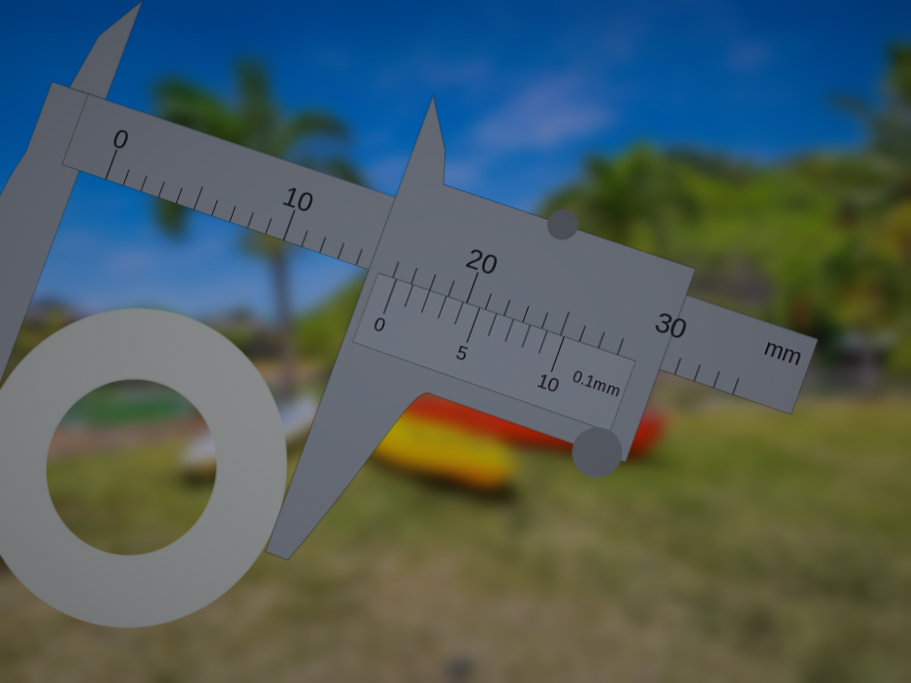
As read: **16.2** mm
